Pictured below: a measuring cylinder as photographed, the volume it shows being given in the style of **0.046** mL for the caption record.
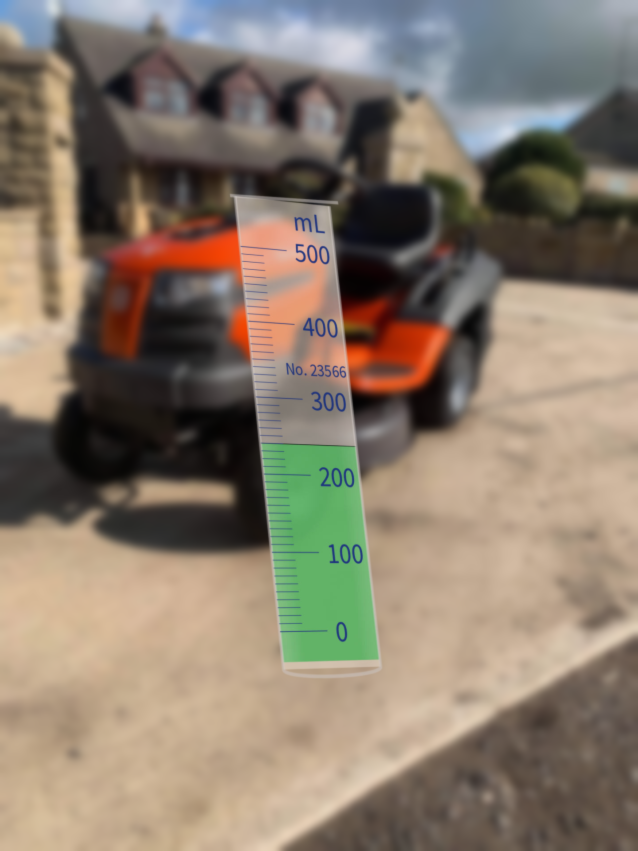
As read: **240** mL
